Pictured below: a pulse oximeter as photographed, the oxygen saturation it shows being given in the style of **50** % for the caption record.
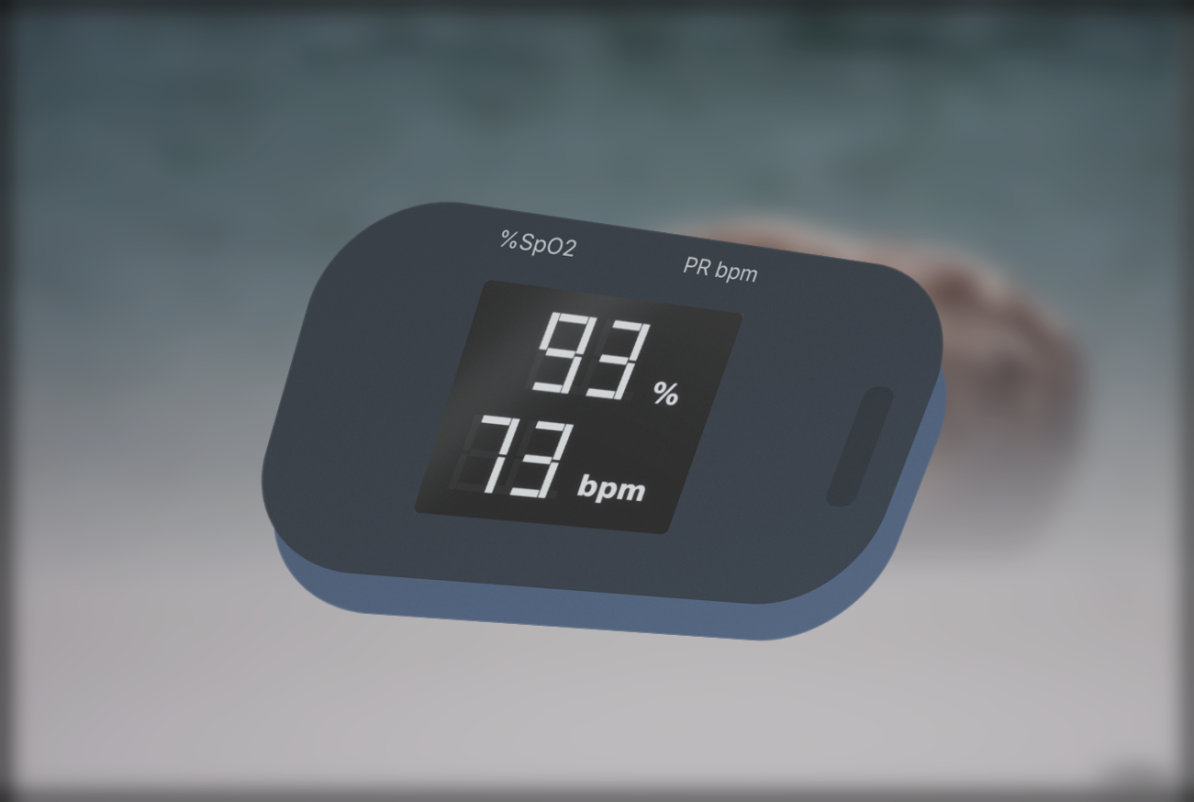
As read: **93** %
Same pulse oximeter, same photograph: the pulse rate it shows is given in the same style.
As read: **73** bpm
